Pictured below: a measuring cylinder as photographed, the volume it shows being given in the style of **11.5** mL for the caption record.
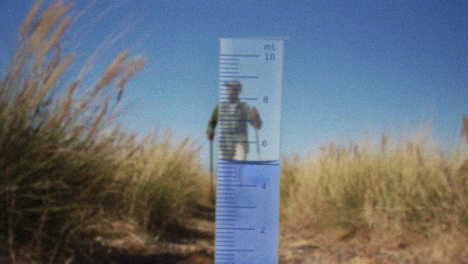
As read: **5** mL
